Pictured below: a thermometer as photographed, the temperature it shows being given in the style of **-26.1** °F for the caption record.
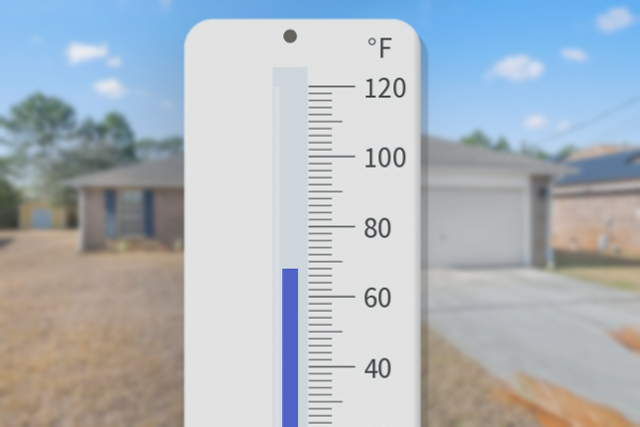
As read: **68** °F
